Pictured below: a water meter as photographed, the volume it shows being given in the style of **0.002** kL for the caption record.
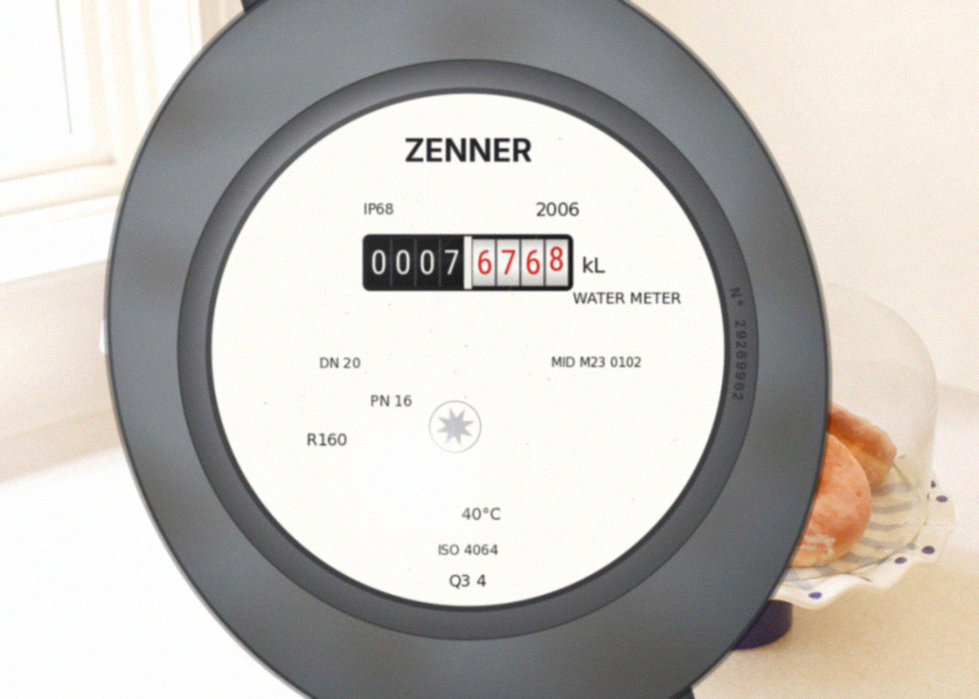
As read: **7.6768** kL
